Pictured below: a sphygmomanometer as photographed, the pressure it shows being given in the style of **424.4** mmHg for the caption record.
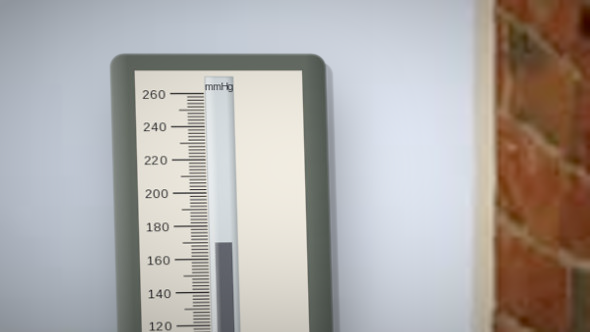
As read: **170** mmHg
